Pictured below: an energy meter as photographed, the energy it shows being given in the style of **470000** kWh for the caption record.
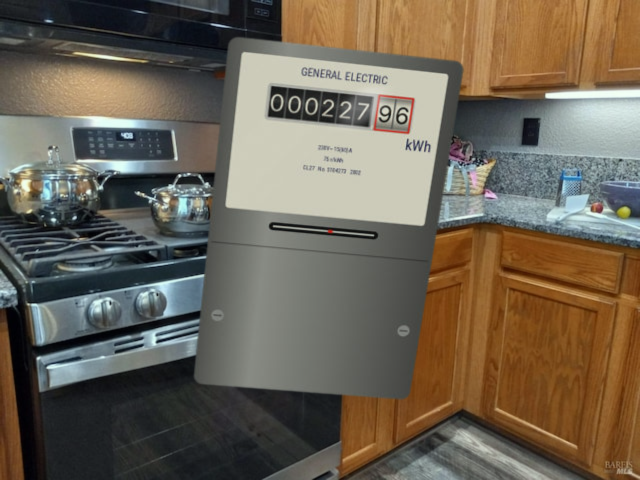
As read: **227.96** kWh
